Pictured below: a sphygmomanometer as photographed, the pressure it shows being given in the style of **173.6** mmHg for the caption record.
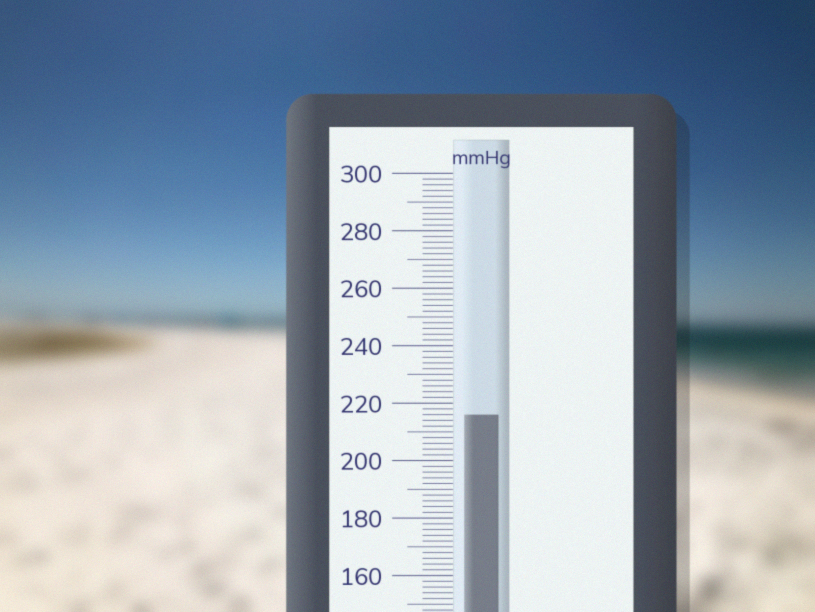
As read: **216** mmHg
